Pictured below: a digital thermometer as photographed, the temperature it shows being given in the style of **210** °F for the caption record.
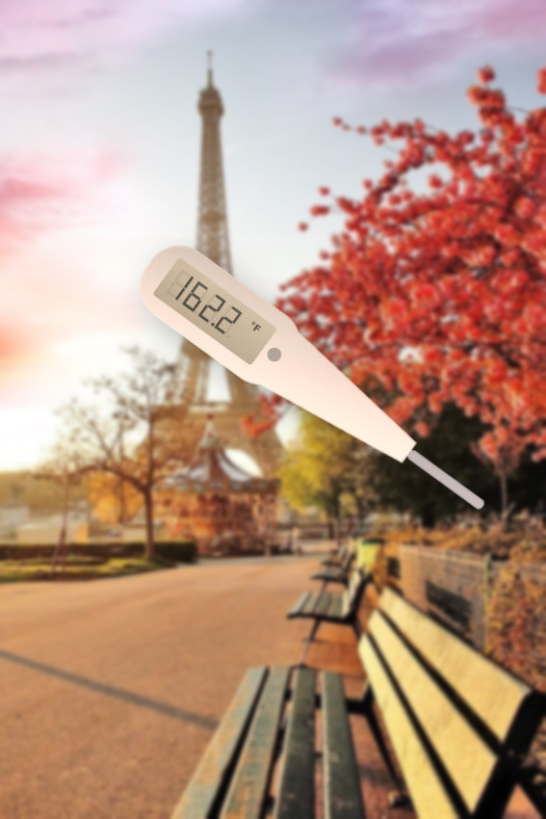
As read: **162.2** °F
